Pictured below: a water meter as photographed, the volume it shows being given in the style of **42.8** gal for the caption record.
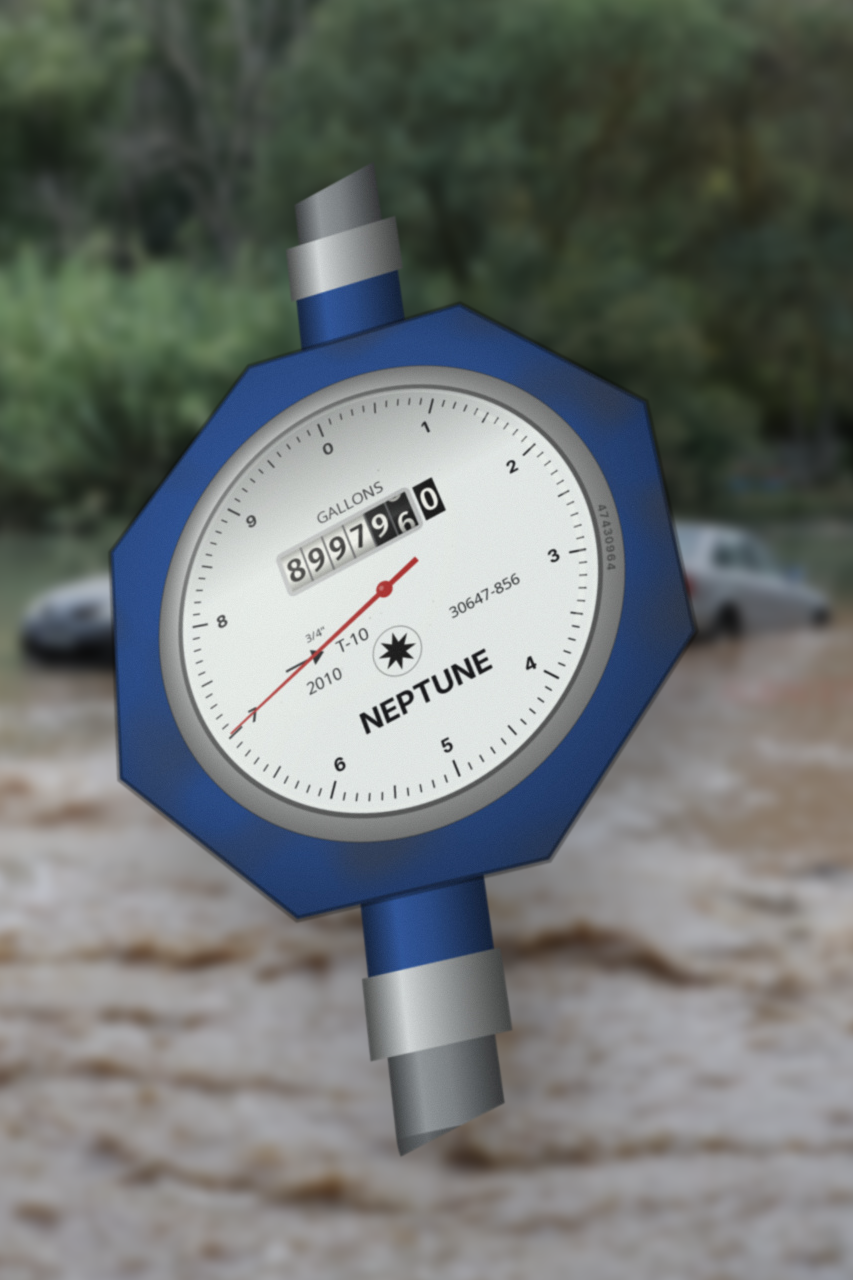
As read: **8997957.0** gal
